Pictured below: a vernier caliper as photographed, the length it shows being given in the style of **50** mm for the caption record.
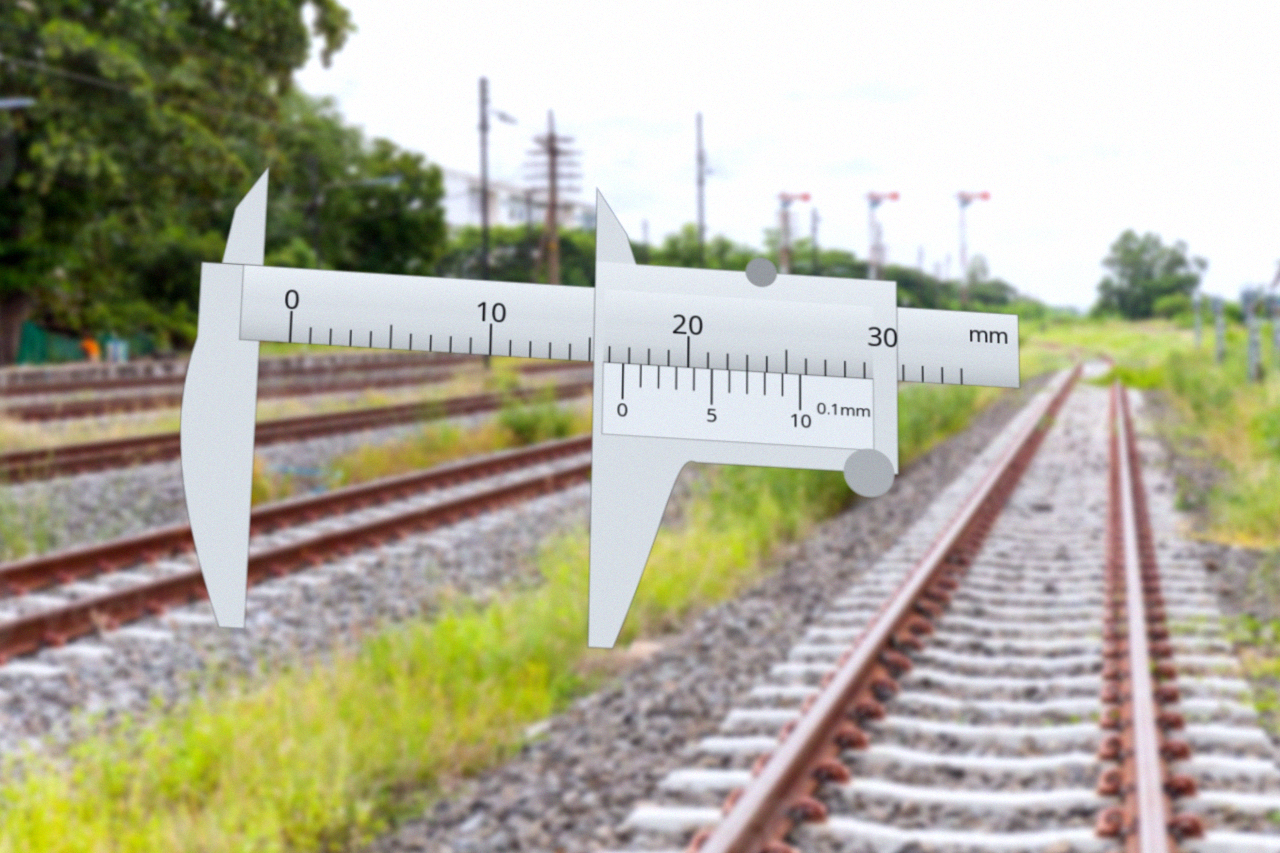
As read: **16.7** mm
